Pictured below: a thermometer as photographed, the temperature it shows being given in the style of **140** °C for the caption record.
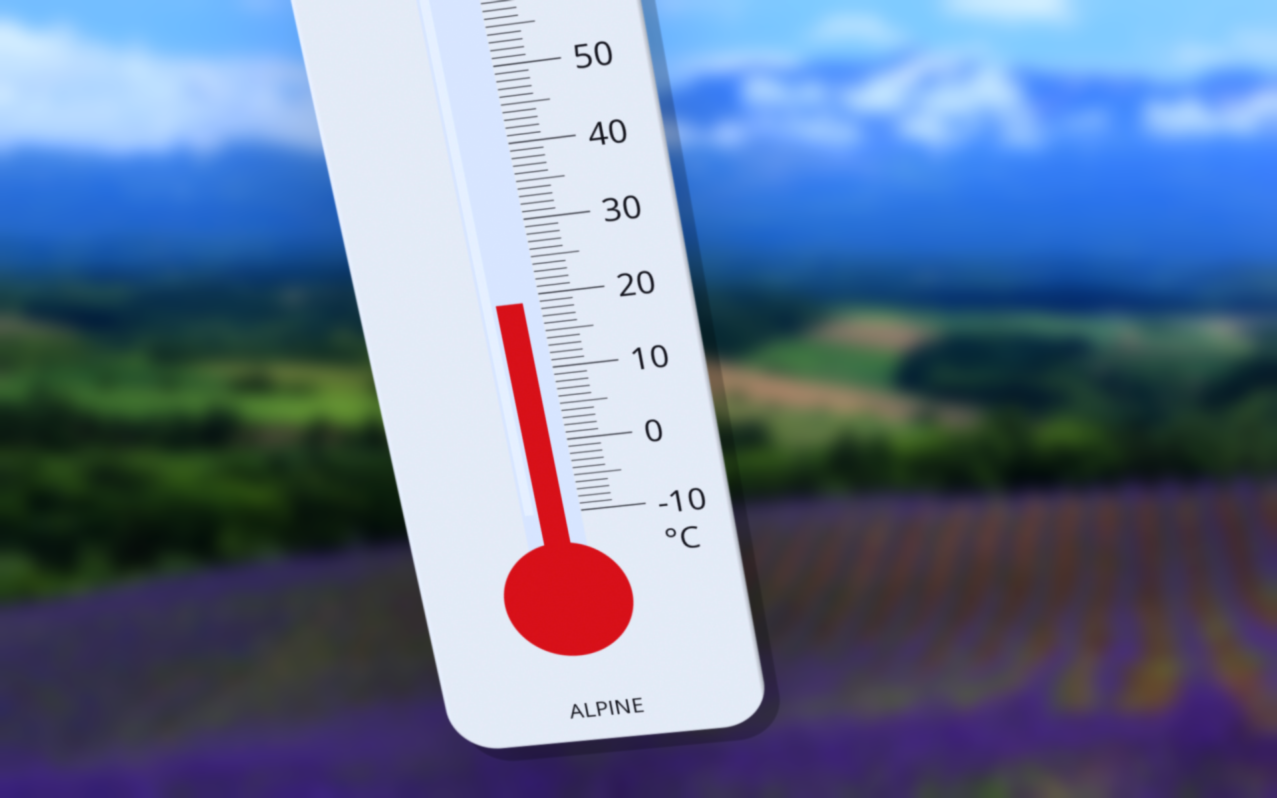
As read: **19** °C
